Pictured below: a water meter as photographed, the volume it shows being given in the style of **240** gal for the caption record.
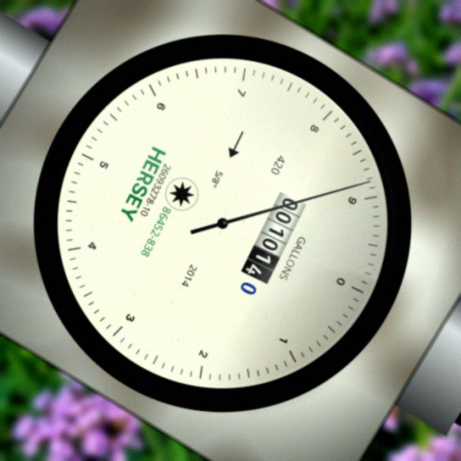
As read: **10138.8** gal
